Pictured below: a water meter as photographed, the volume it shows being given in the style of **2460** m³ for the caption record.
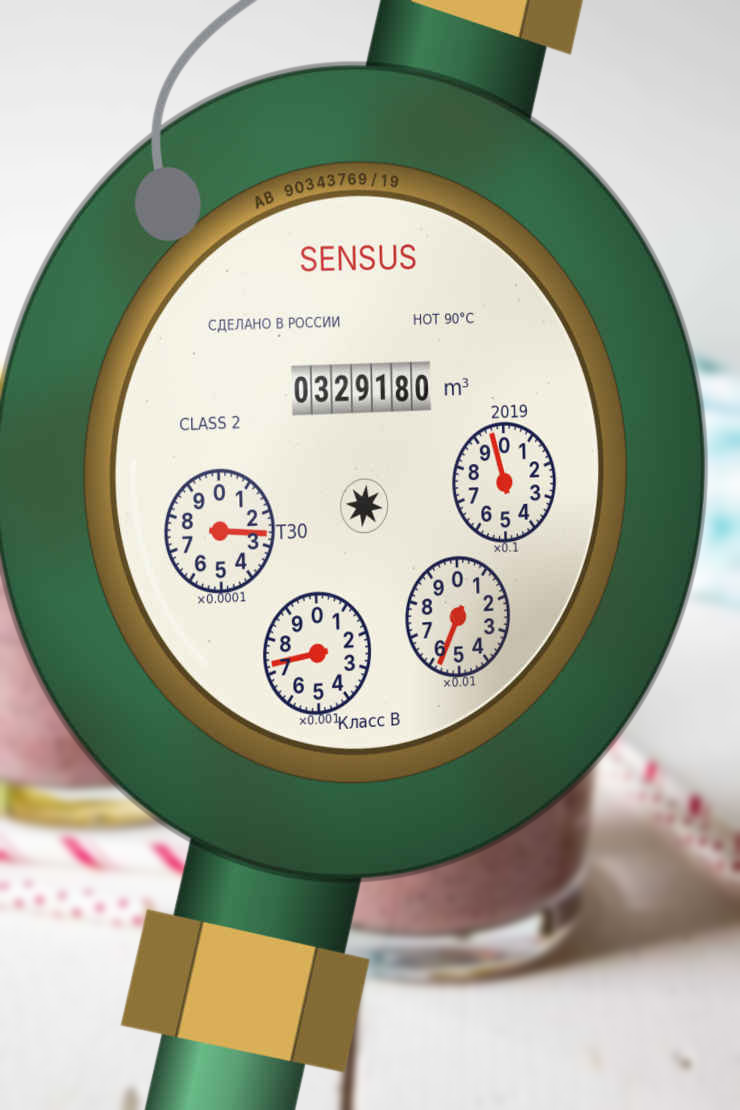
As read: **329179.9572** m³
